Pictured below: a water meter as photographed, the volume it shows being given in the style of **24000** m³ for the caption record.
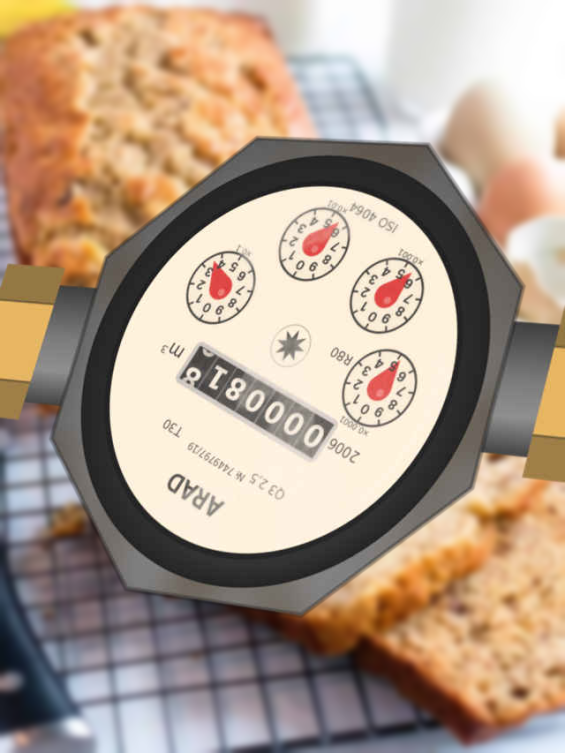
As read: **818.3555** m³
